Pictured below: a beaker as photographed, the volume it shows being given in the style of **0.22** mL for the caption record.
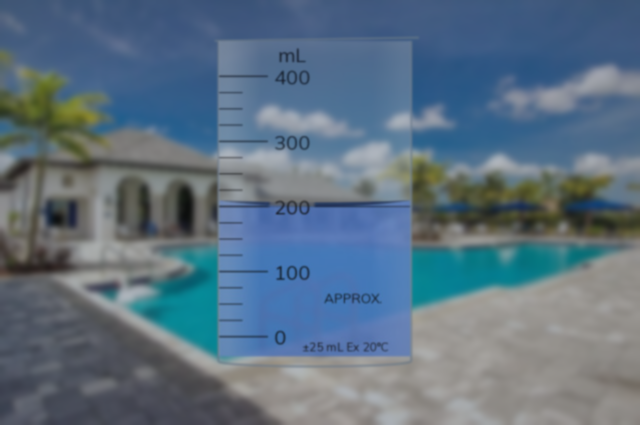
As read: **200** mL
